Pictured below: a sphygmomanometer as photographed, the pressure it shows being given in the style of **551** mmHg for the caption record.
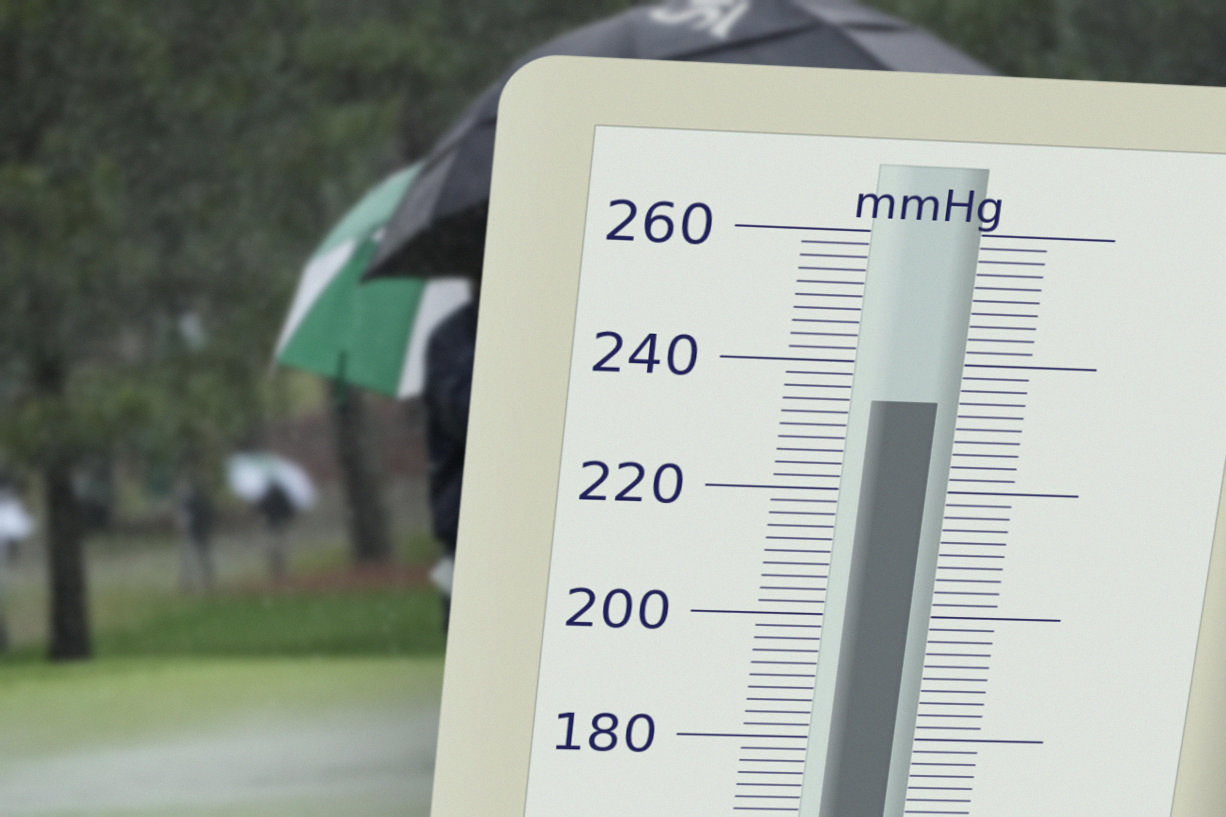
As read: **234** mmHg
